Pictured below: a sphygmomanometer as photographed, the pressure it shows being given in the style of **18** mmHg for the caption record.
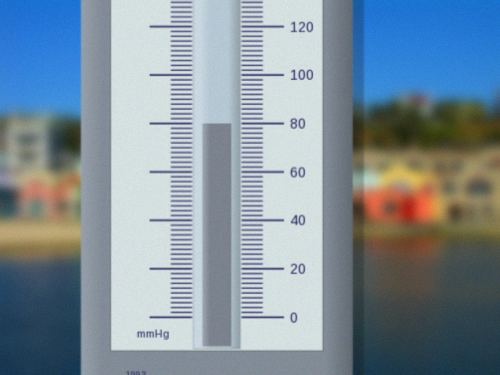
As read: **80** mmHg
